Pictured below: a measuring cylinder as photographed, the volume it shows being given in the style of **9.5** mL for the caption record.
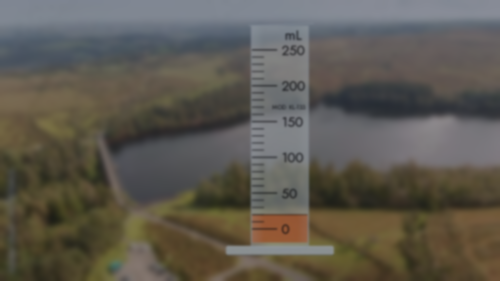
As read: **20** mL
